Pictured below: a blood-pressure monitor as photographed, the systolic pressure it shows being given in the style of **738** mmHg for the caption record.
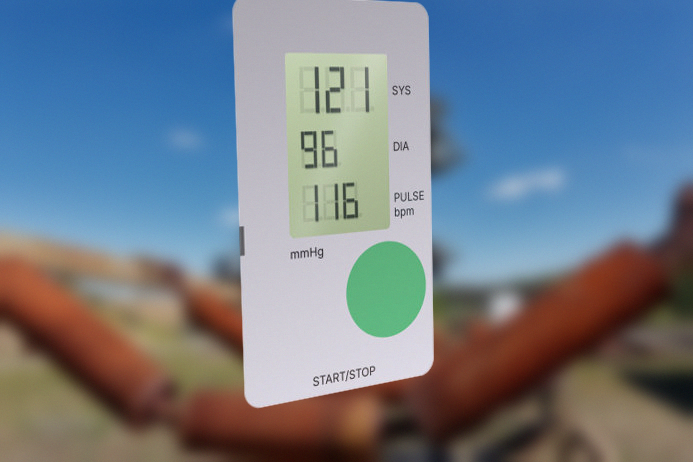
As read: **121** mmHg
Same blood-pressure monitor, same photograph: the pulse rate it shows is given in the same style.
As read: **116** bpm
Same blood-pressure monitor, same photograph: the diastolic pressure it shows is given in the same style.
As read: **96** mmHg
